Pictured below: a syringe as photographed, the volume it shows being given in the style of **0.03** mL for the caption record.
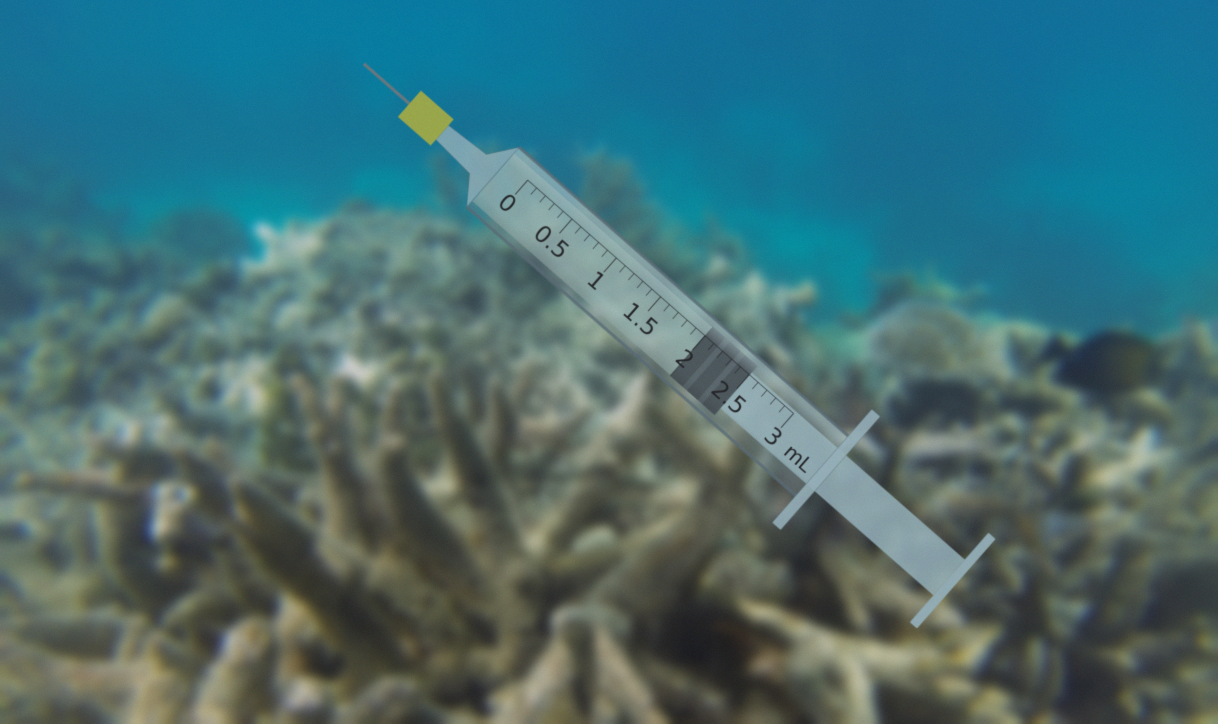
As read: **2** mL
